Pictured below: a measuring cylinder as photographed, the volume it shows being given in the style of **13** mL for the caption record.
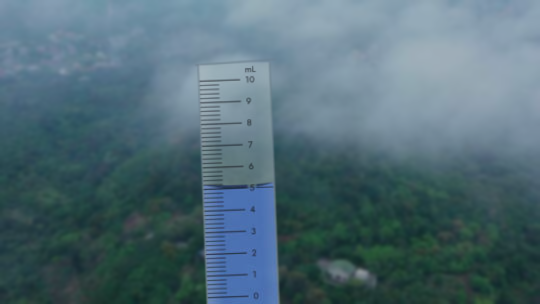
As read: **5** mL
